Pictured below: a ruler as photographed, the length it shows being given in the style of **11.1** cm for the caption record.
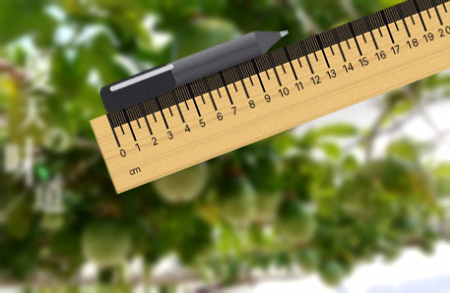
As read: **11.5** cm
